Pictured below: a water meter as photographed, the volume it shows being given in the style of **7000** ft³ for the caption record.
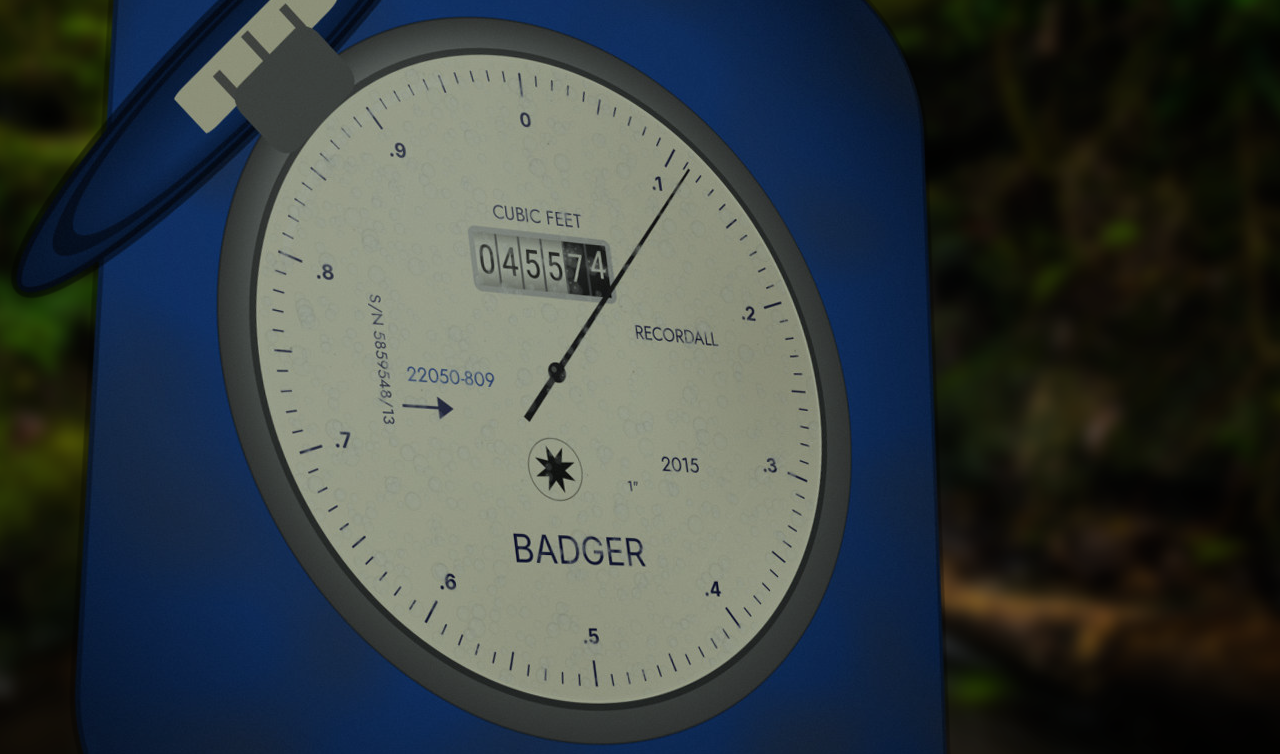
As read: **45574.11** ft³
